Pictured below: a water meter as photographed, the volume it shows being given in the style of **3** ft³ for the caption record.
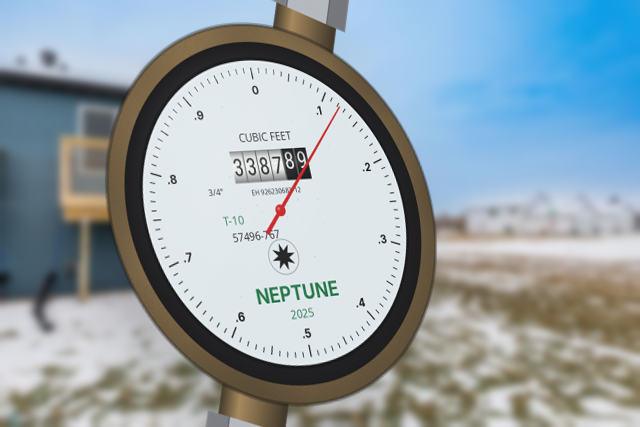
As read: **338789.12** ft³
